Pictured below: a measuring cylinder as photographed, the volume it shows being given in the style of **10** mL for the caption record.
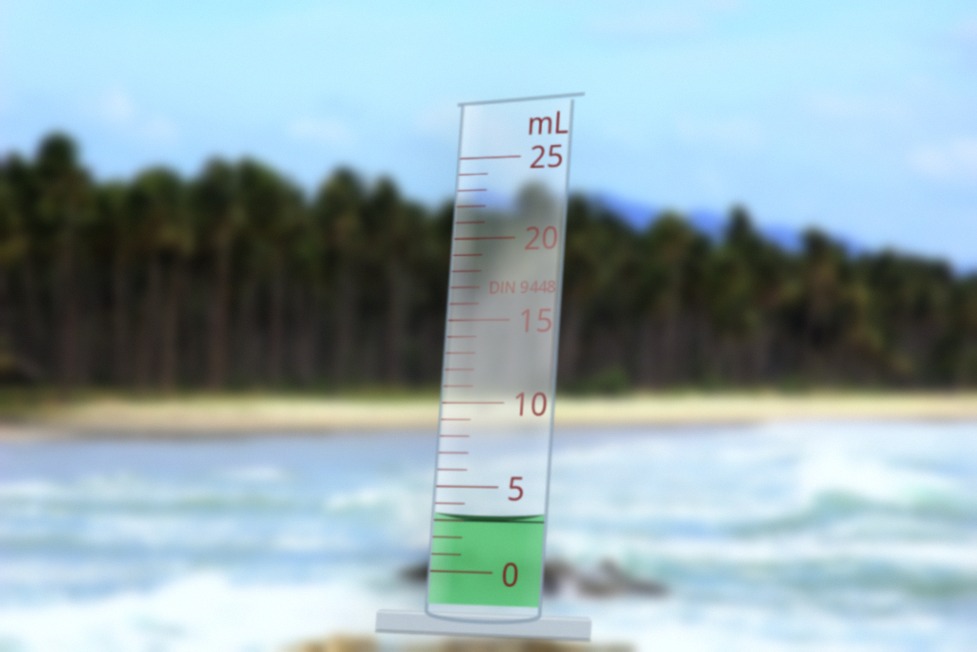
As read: **3** mL
